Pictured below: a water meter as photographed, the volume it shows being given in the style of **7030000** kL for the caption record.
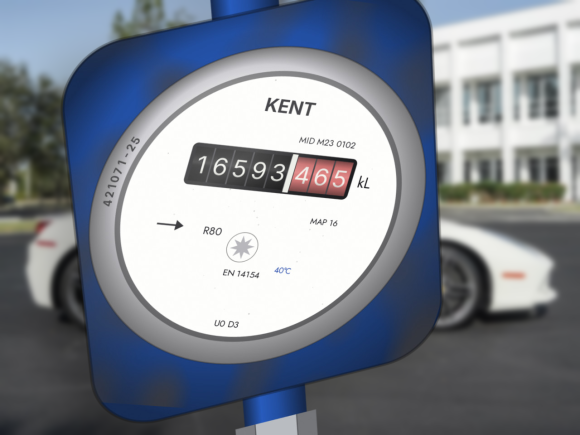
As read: **16593.465** kL
